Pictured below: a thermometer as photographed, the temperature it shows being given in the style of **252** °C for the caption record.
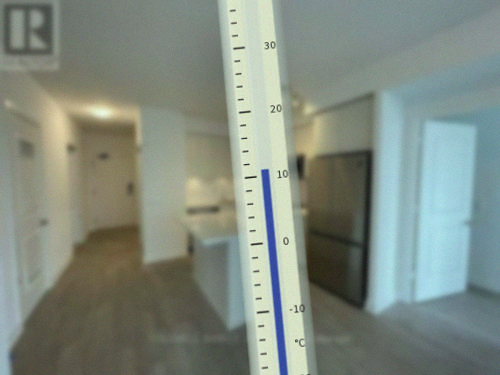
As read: **11** °C
